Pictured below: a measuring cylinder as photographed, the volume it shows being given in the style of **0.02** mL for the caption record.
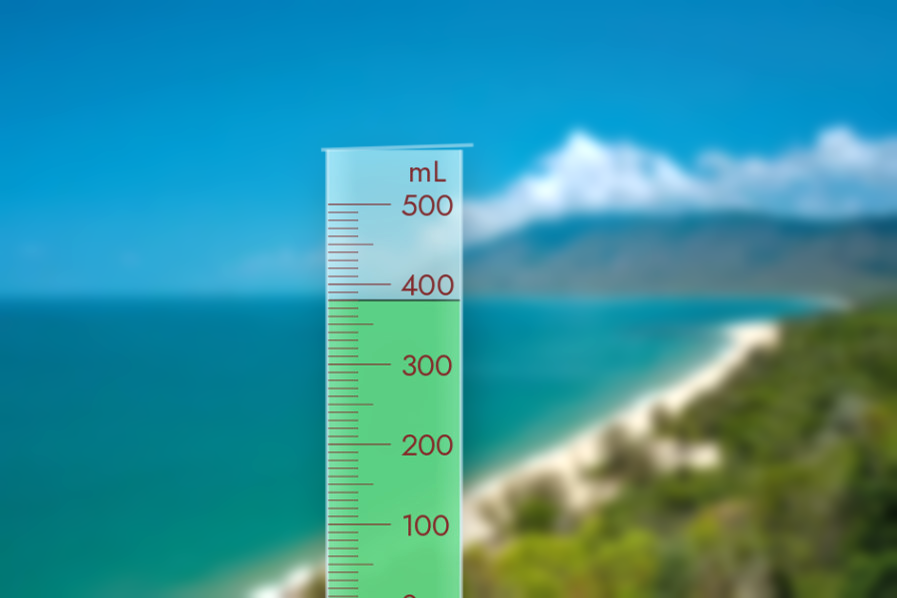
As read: **380** mL
